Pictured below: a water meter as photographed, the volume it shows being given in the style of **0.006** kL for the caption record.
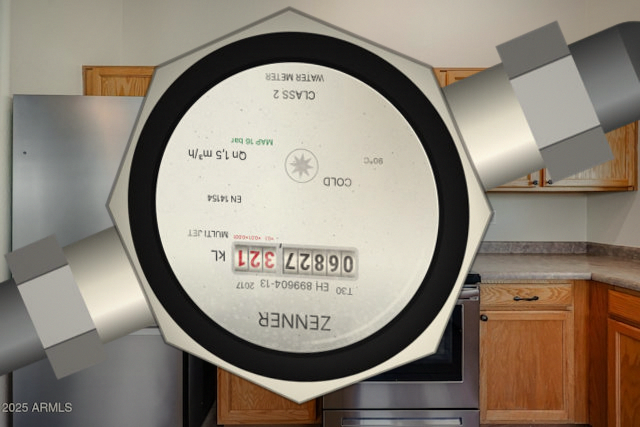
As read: **6827.321** kL
